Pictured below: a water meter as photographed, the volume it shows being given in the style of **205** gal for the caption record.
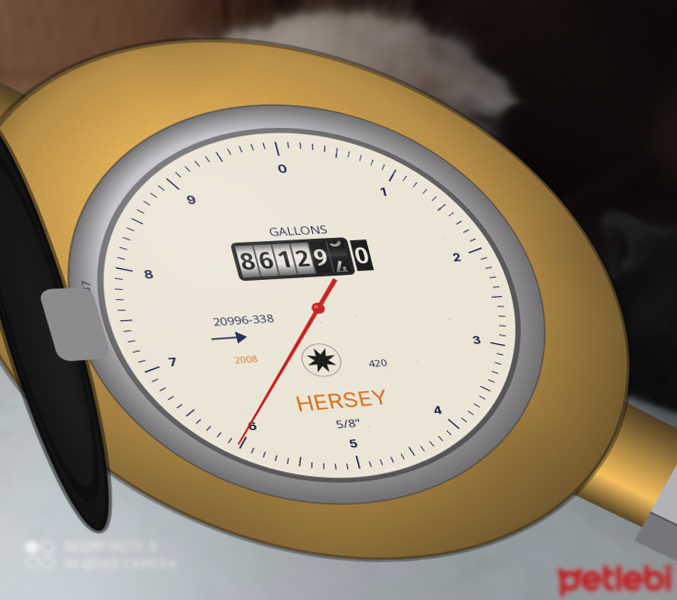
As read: **8612936.0** gal
